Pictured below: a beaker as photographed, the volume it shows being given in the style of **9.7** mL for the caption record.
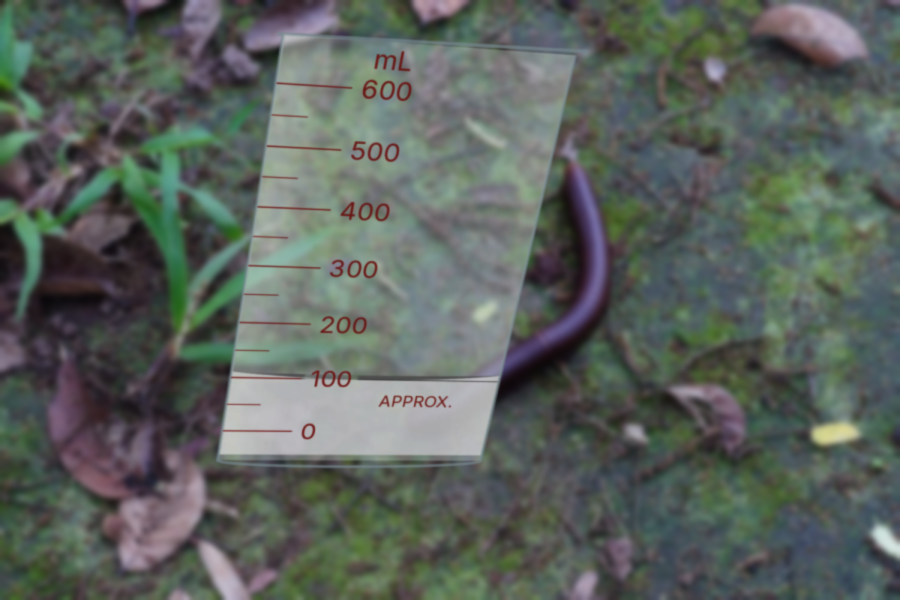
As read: **100** mL
